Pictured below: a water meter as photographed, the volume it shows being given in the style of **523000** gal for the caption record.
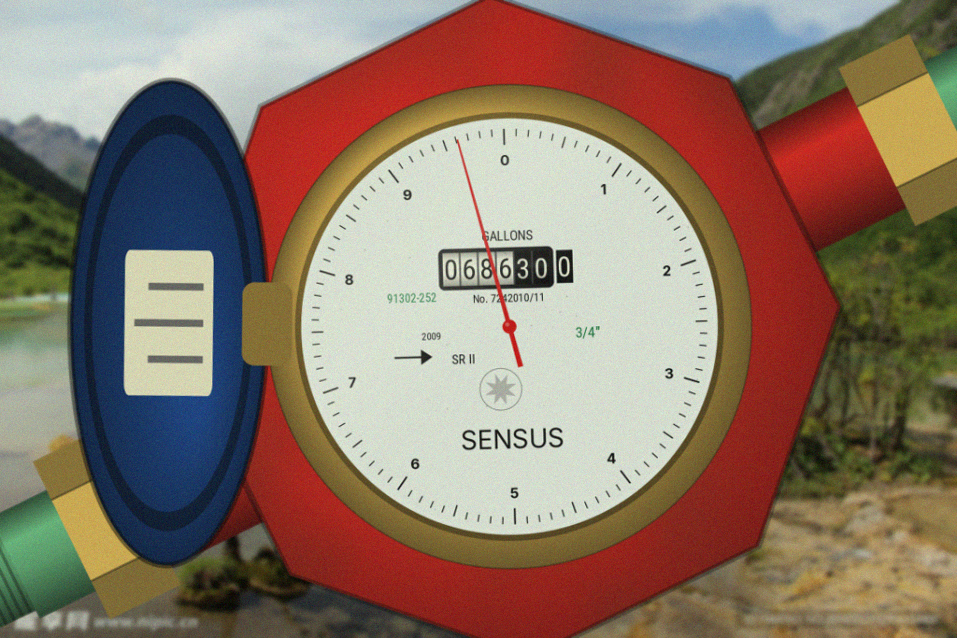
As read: **686299.6** gal
